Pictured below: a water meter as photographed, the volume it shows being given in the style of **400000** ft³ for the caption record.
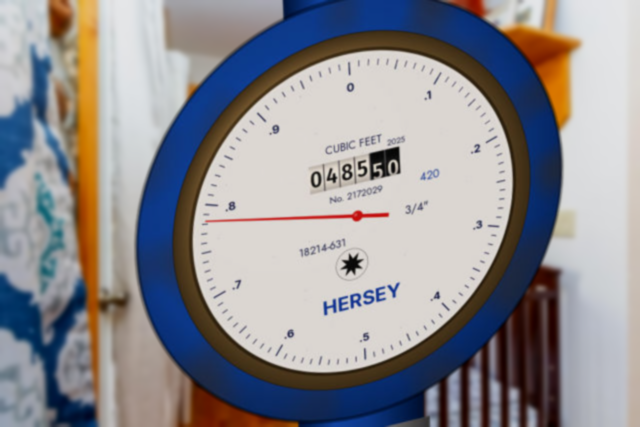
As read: **48549.78** ft³
